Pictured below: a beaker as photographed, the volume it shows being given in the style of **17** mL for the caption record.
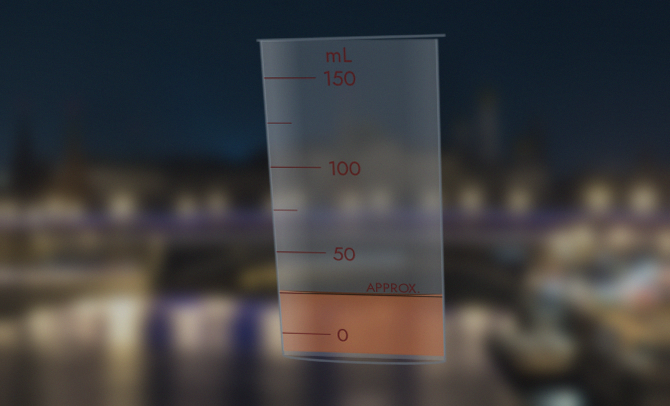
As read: **25** mL
